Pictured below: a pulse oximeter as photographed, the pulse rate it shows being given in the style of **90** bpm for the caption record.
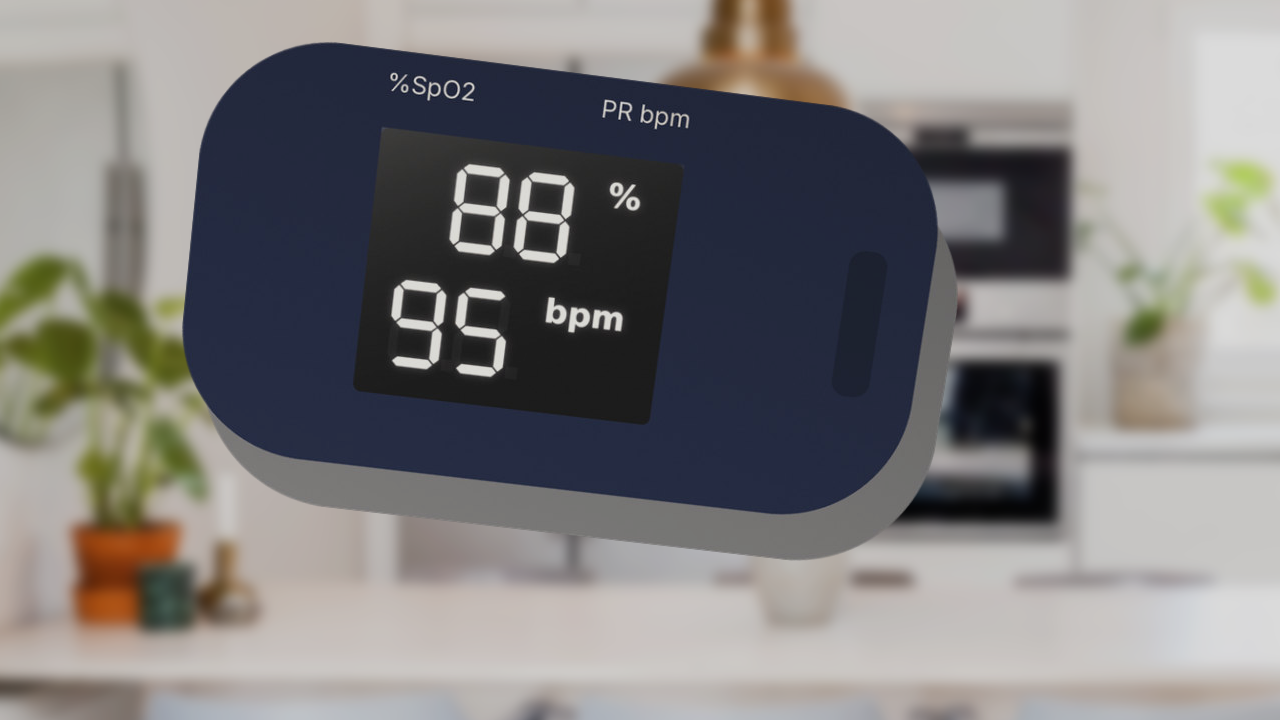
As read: **95** bpm
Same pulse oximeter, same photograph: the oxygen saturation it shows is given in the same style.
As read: **88** %
